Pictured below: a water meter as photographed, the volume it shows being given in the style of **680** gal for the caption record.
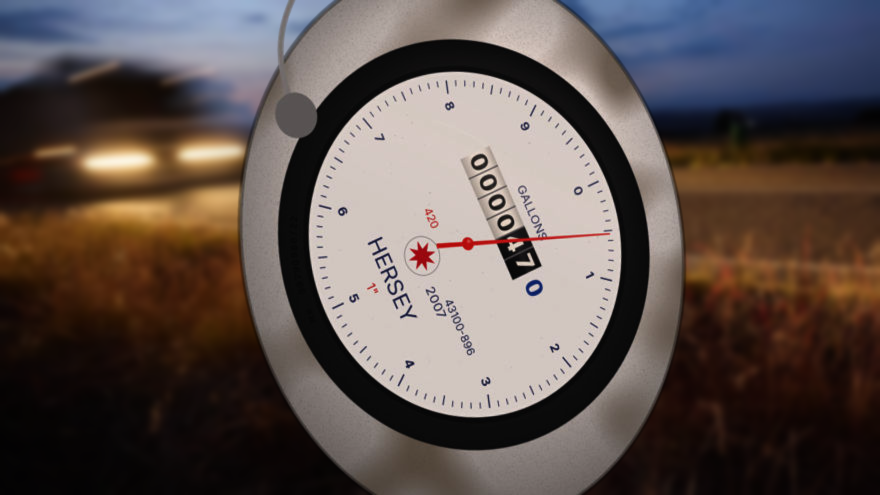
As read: **470.5** gal
